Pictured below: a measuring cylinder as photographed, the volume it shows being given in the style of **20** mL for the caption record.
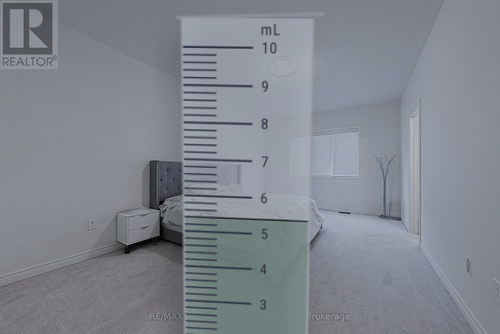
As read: **5.4** mL
